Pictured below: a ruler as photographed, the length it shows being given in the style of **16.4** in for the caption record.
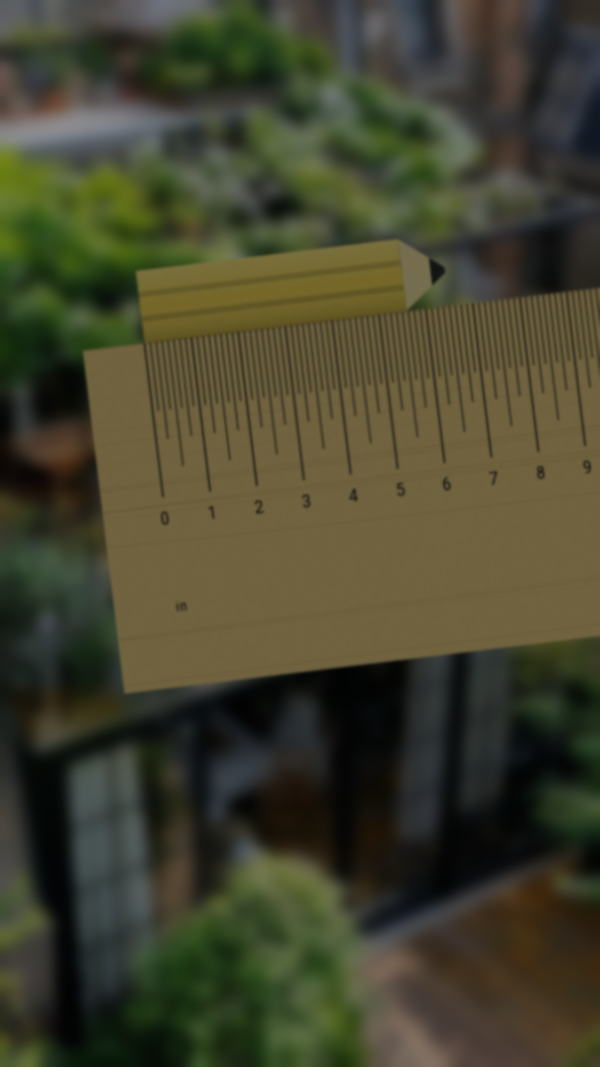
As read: **6.5** in
